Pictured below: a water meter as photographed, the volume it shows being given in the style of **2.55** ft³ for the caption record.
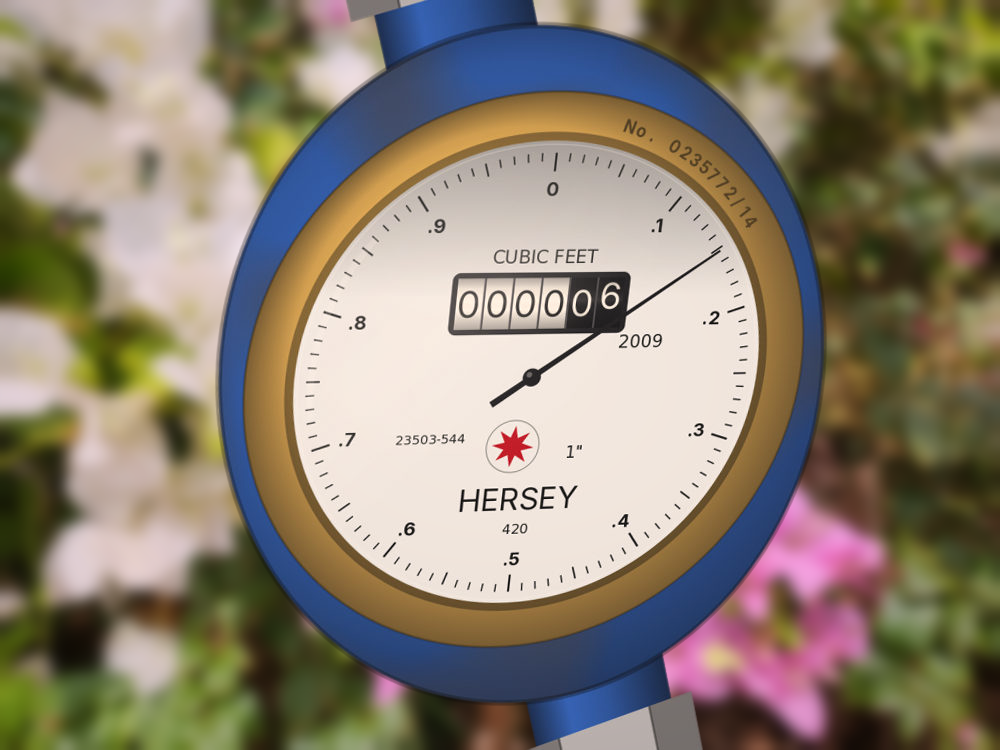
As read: **6.15** ft³
